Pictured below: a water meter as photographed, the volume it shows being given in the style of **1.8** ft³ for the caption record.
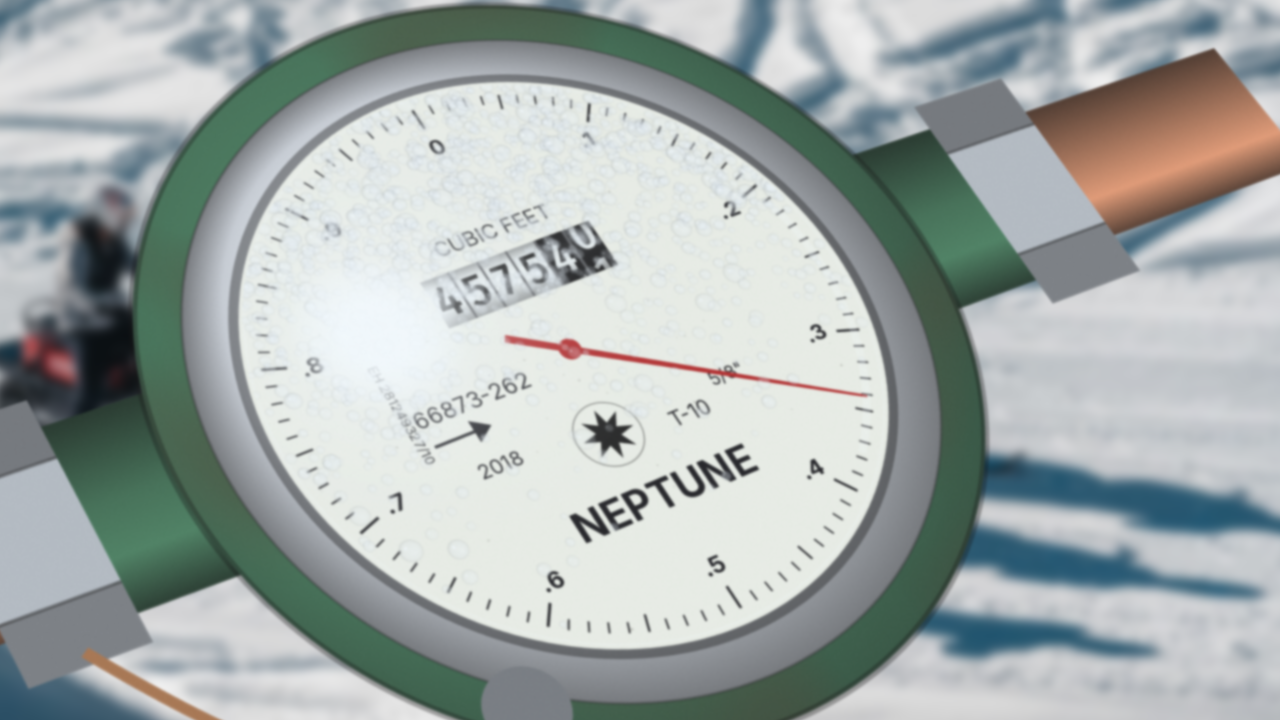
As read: **457540.34** ft³
